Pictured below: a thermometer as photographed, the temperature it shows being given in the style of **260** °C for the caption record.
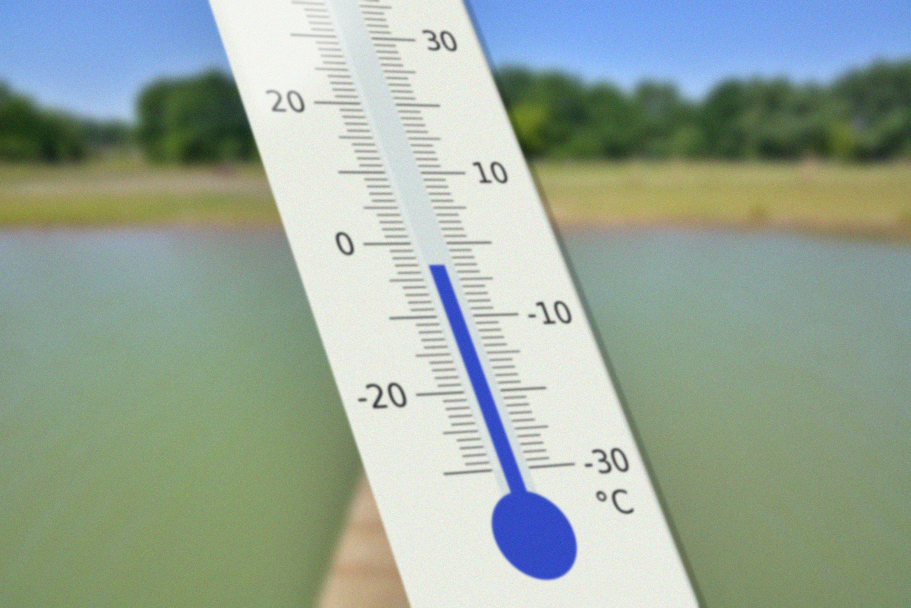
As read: **-3** °C
